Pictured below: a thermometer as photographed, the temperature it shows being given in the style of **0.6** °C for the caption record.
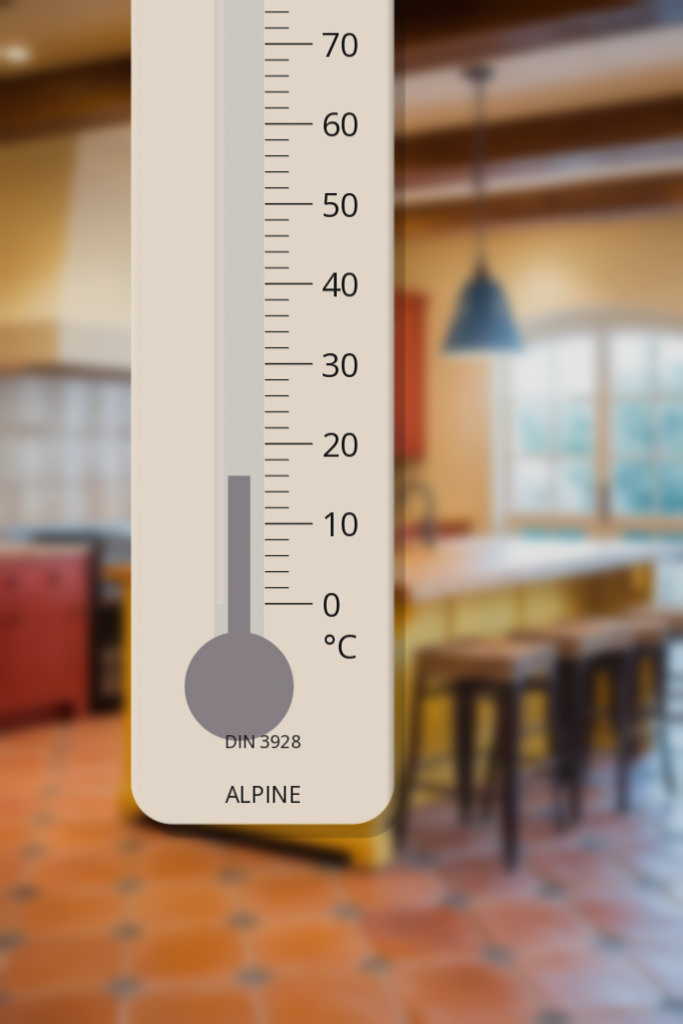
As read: **16** °C
